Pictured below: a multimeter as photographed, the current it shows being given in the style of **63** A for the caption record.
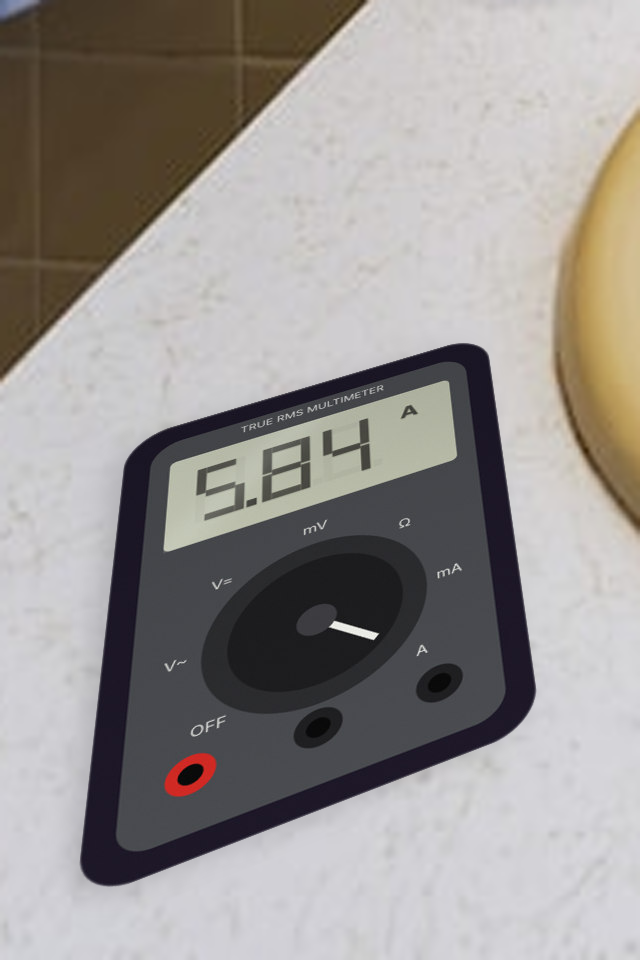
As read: **5.84** A
